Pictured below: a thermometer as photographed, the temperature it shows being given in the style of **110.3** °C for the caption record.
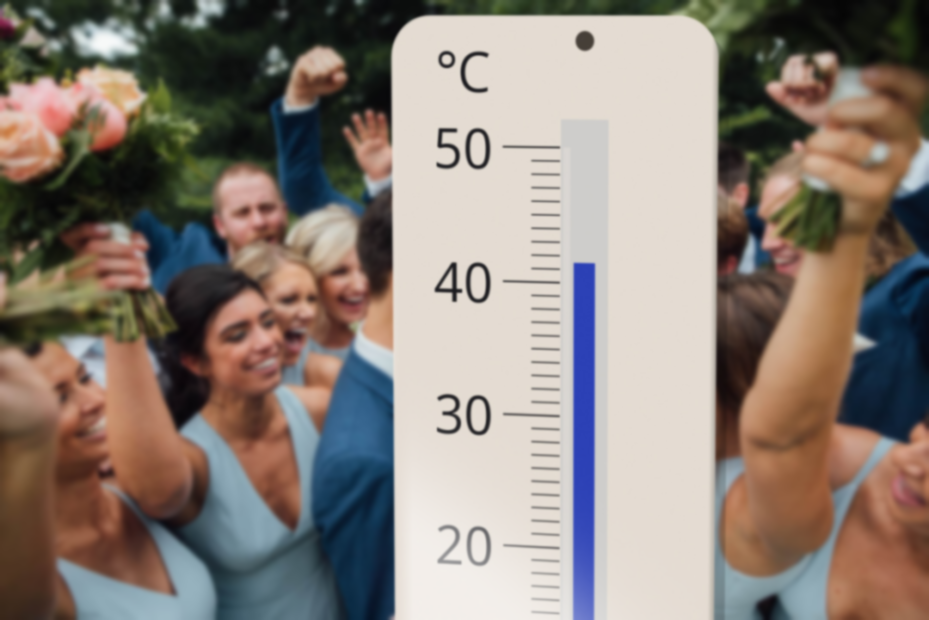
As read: **41.5** °C
